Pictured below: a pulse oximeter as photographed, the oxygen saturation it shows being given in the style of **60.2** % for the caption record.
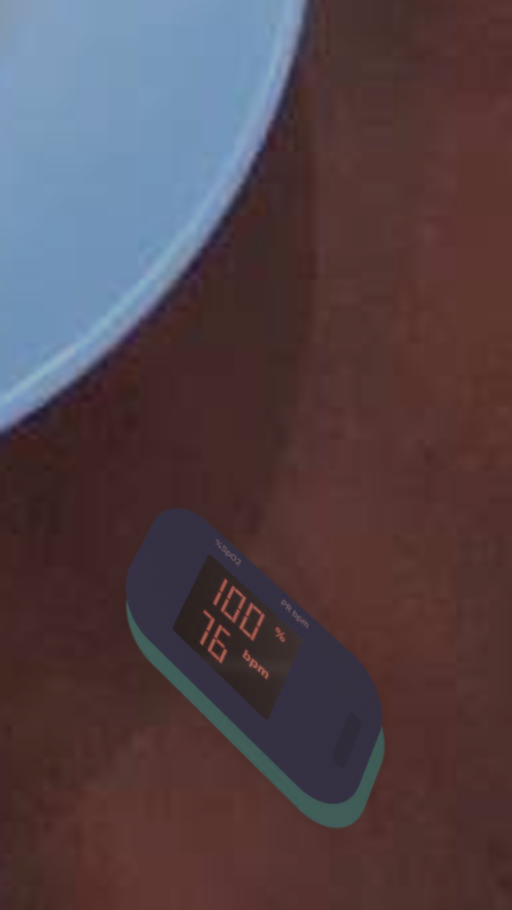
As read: **100** %
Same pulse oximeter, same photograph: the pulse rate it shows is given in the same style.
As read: **76** bpm
